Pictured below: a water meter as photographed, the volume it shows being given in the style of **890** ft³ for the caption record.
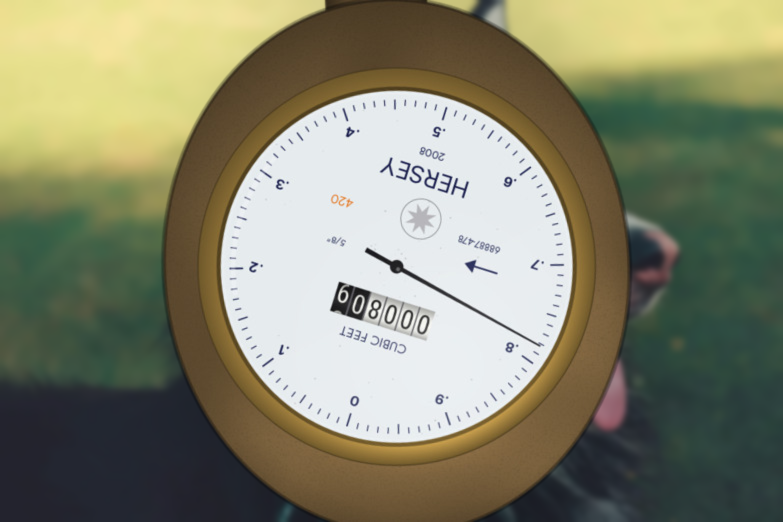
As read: **808.78** ft³
